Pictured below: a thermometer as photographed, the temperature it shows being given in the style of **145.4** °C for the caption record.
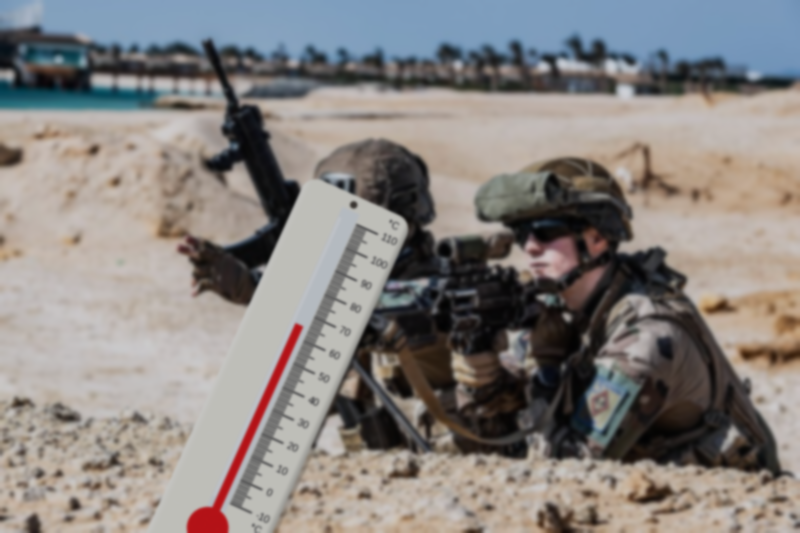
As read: **65** °C
